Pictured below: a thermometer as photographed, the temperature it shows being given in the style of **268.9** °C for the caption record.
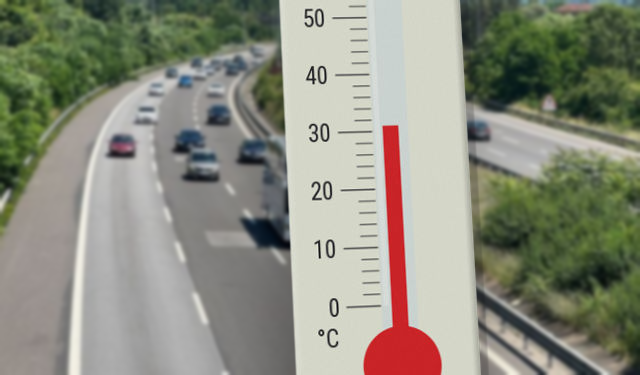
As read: **31** °C
